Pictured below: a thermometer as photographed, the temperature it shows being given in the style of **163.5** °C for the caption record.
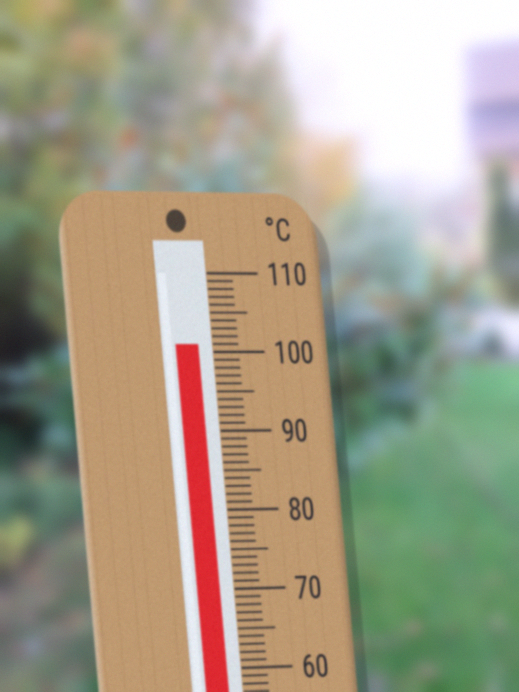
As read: **101** °C
